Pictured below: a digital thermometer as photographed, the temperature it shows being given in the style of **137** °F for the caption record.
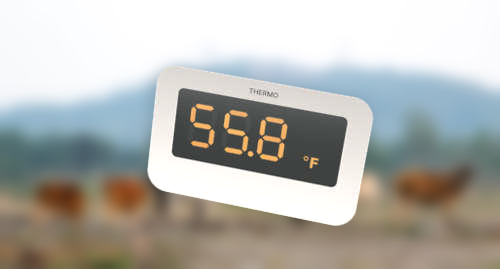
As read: **55.8** °F
